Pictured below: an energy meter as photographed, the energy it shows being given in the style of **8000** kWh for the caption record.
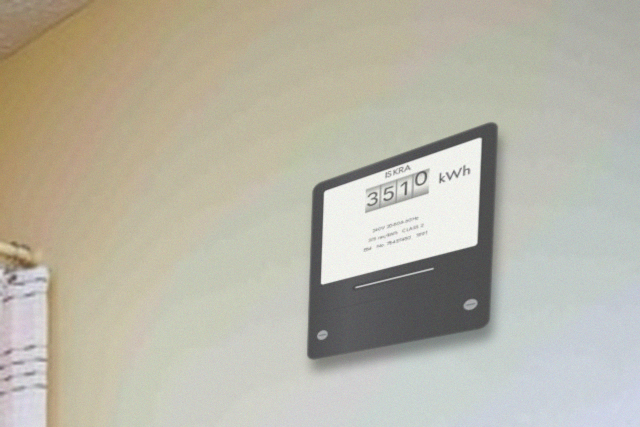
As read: **3510** kWh
